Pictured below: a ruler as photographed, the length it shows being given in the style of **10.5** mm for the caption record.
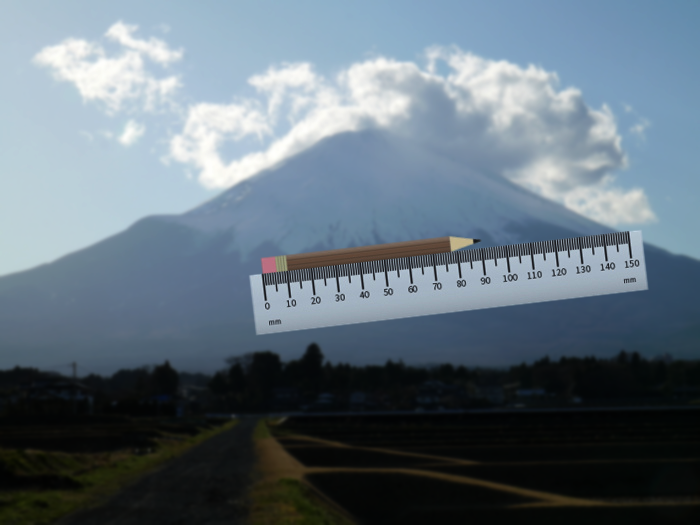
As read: **90** mm
